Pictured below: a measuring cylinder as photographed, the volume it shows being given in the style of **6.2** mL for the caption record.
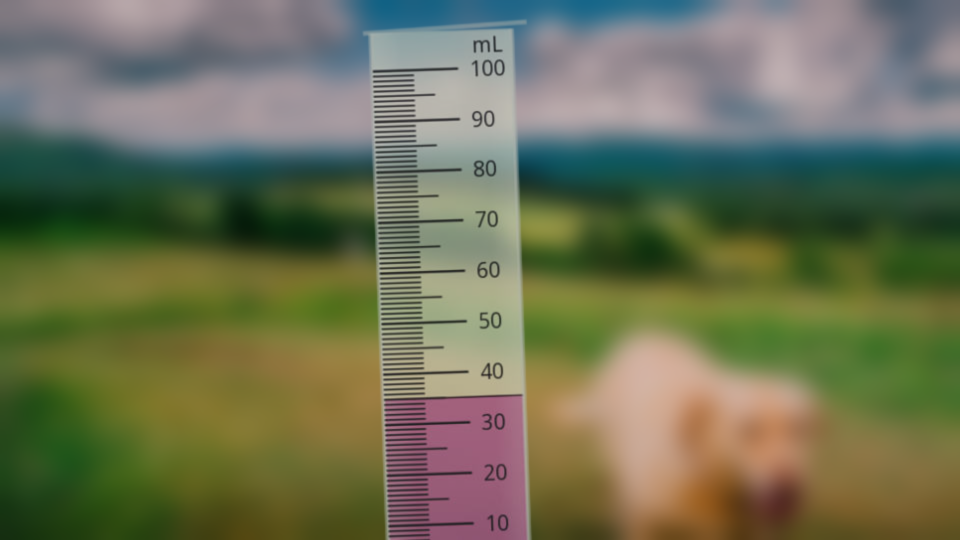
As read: **35** mL
